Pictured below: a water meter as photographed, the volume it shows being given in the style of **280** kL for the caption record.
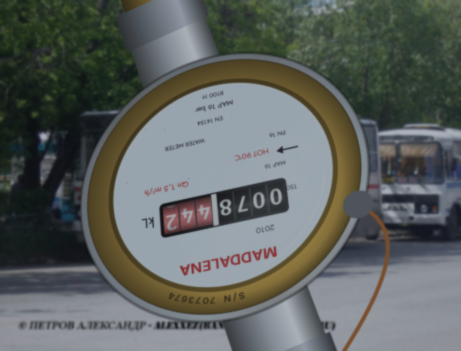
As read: **78.442** kL
